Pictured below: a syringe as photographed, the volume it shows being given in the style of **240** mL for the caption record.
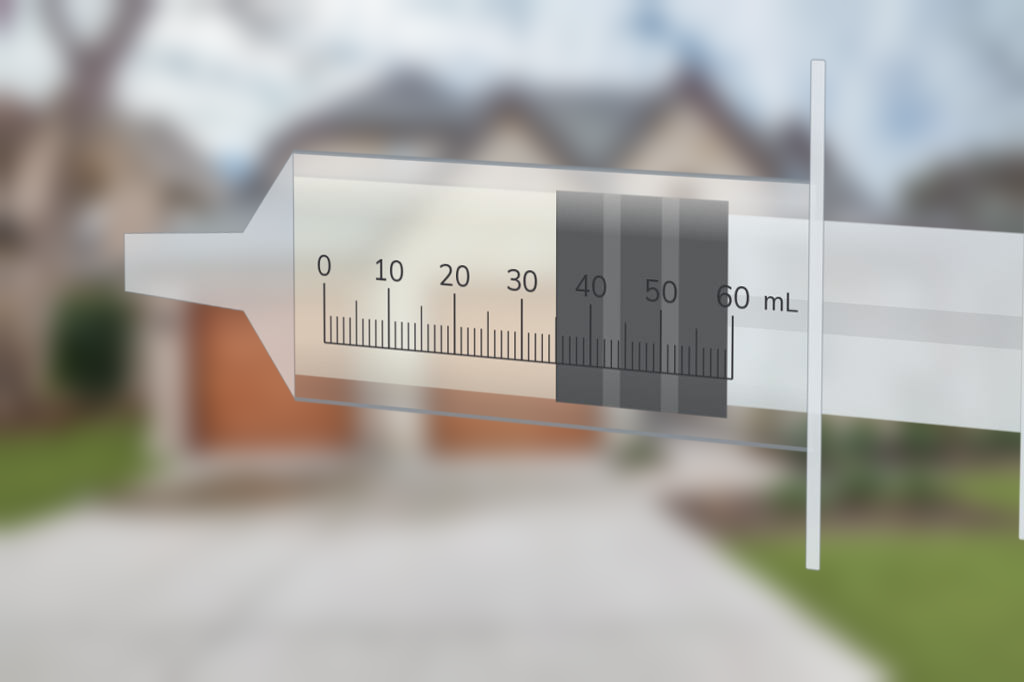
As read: **35** mL
